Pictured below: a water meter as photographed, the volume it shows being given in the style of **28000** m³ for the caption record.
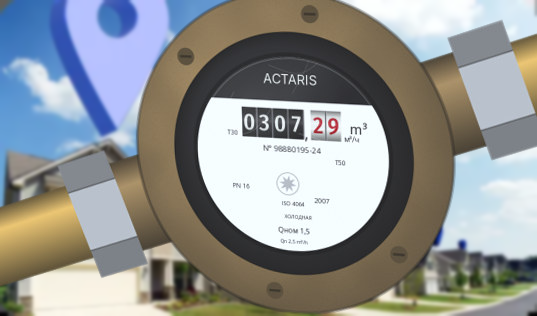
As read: **307.29** m³
